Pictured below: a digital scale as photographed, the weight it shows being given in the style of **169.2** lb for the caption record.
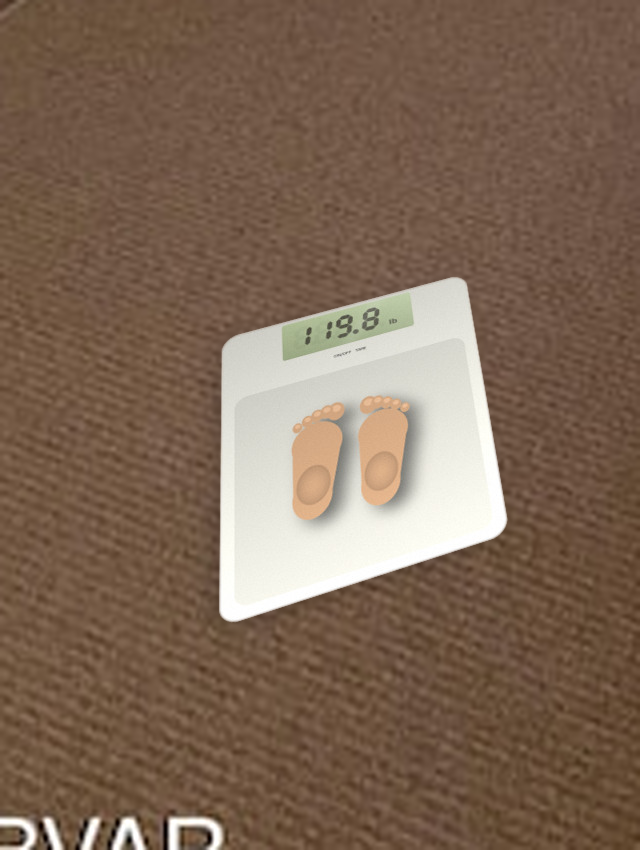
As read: **119.8** lb
